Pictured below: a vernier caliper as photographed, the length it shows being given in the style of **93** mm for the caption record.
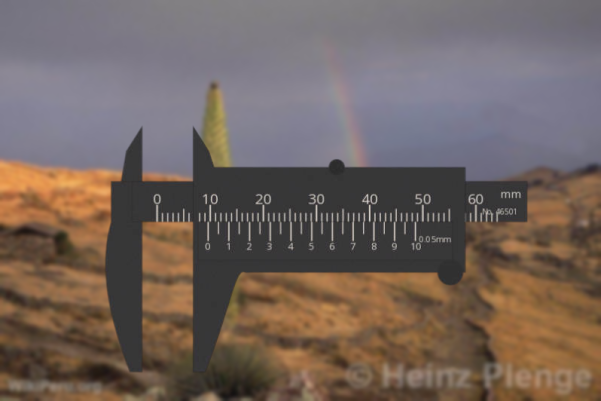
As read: **9.6** mm
